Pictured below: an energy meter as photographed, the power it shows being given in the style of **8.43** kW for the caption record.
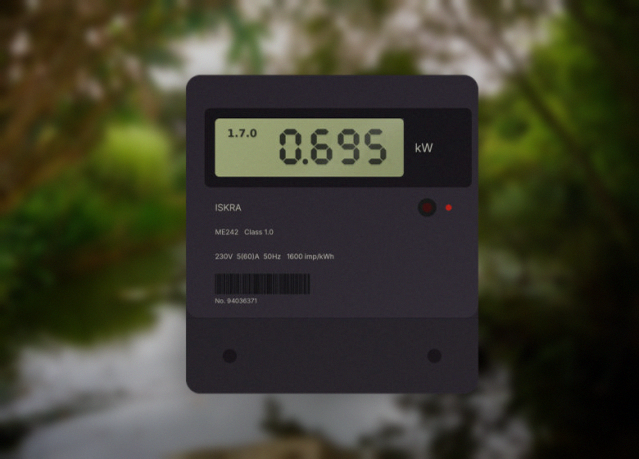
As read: **0.695** kW
